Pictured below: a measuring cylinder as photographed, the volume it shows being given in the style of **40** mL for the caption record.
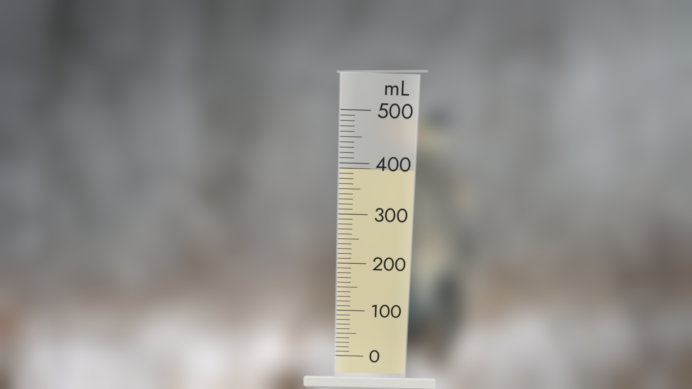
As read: **390** mL
